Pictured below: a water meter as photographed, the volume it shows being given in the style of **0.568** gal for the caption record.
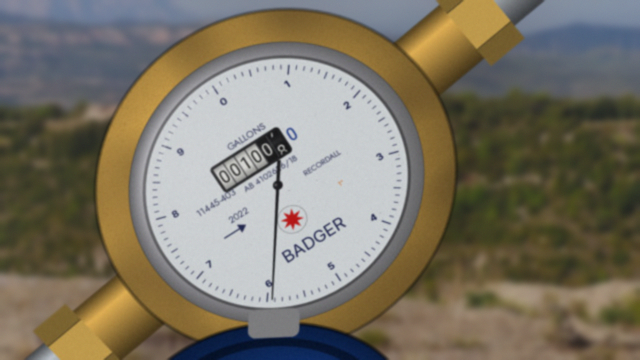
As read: **10075.9** gal
